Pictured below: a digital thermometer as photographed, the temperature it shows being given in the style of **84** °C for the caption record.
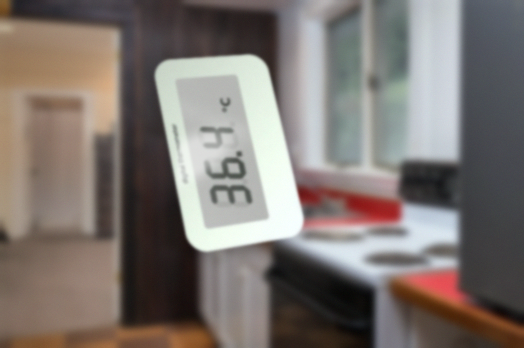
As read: **36.4** °C
